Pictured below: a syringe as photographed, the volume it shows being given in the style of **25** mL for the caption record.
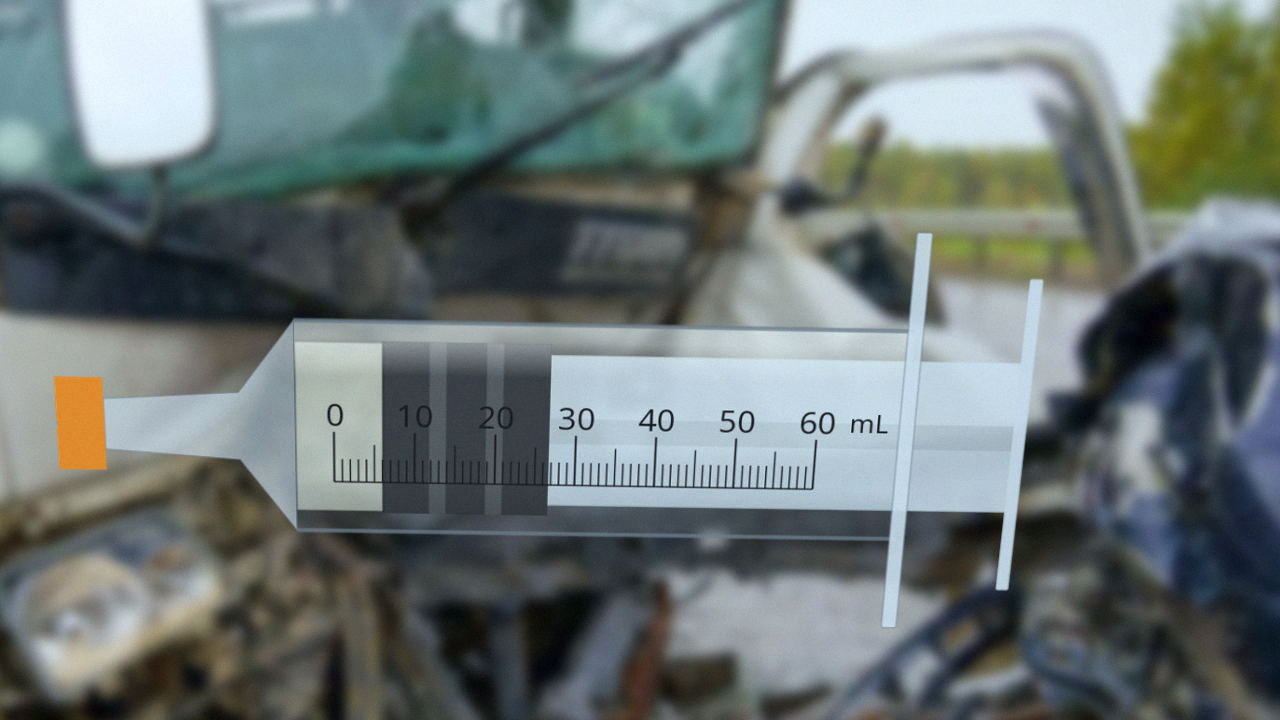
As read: **6** mL
